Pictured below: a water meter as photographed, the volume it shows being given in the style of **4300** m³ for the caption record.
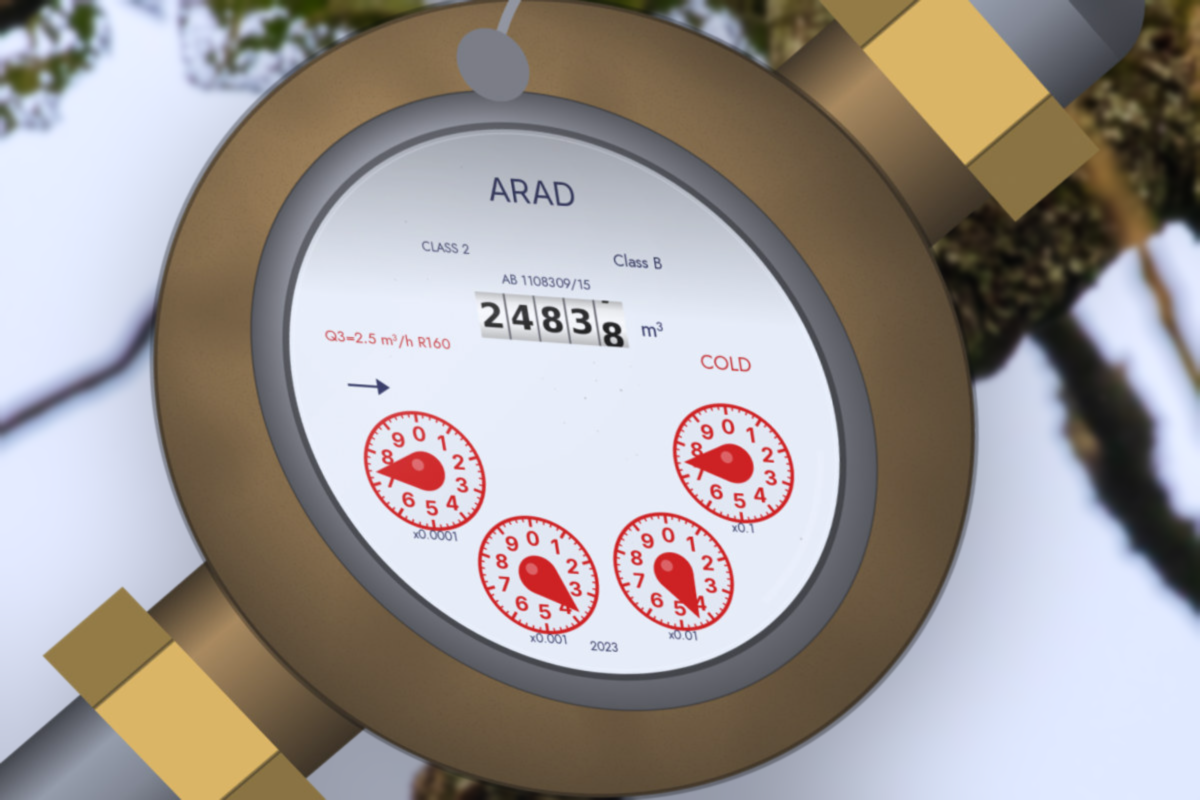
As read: **24837.7437** m³
